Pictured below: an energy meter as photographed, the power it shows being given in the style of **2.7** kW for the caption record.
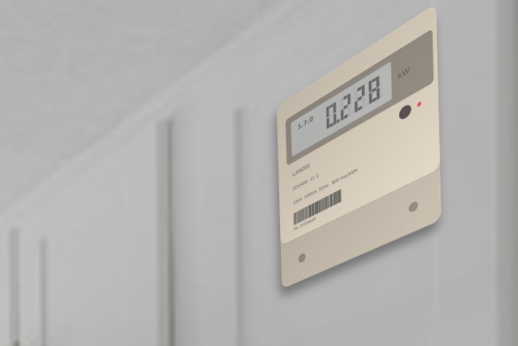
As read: **0.228** kW
